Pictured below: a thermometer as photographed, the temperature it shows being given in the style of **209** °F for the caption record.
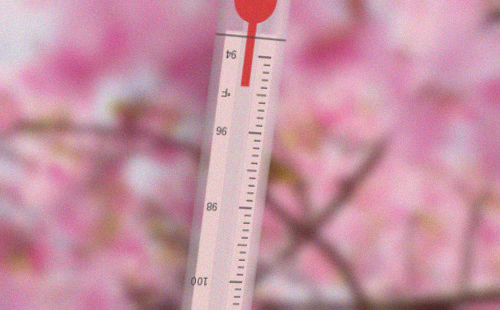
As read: **94.8** °F
